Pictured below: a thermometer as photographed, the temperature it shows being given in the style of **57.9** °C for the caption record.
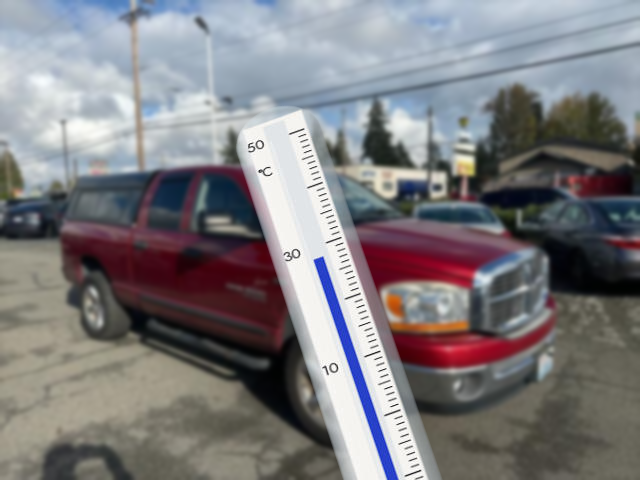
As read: **28** °C
